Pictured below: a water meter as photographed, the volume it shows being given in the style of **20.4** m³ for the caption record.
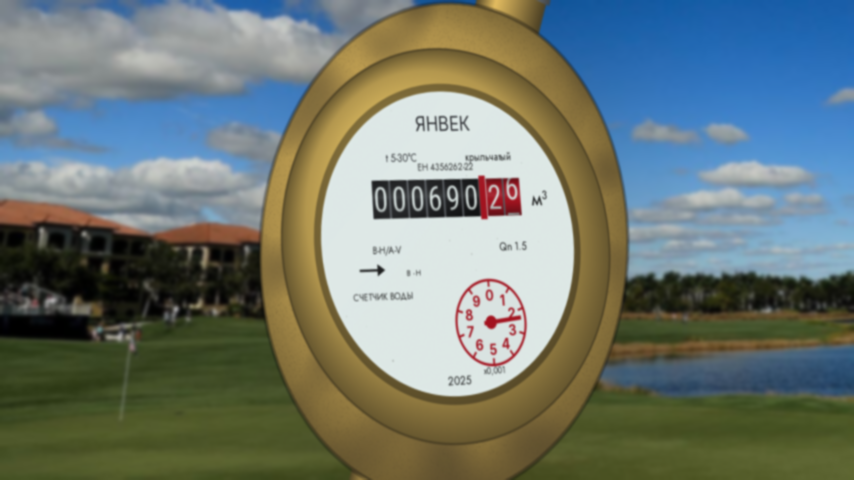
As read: **690.262** m³
